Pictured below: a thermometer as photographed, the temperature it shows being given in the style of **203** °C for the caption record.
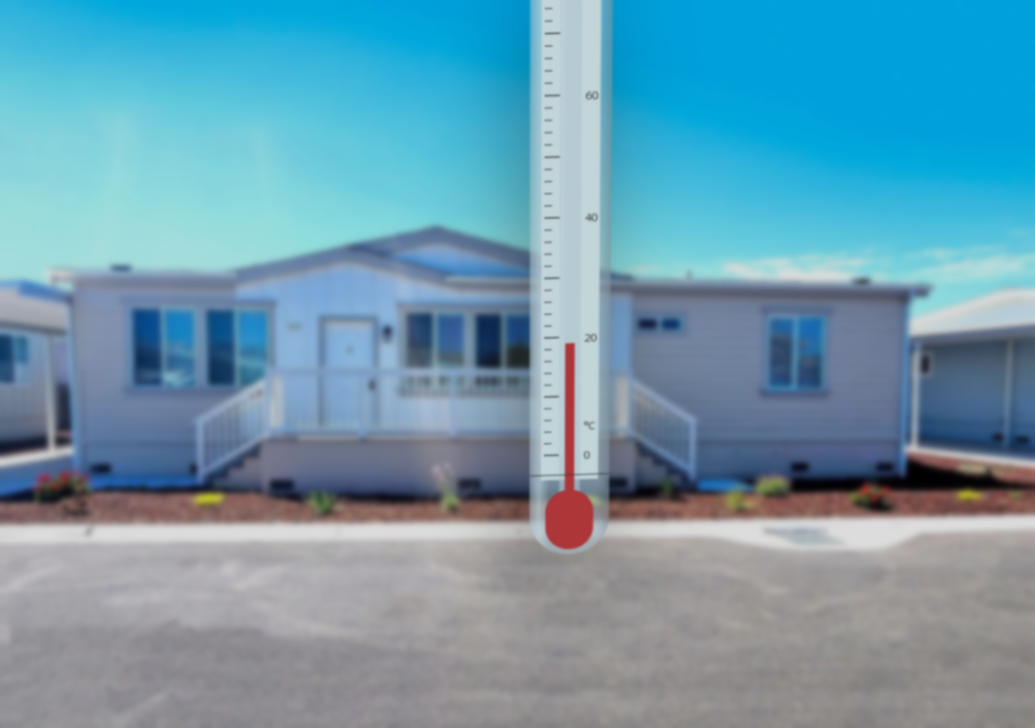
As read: **19** °C
